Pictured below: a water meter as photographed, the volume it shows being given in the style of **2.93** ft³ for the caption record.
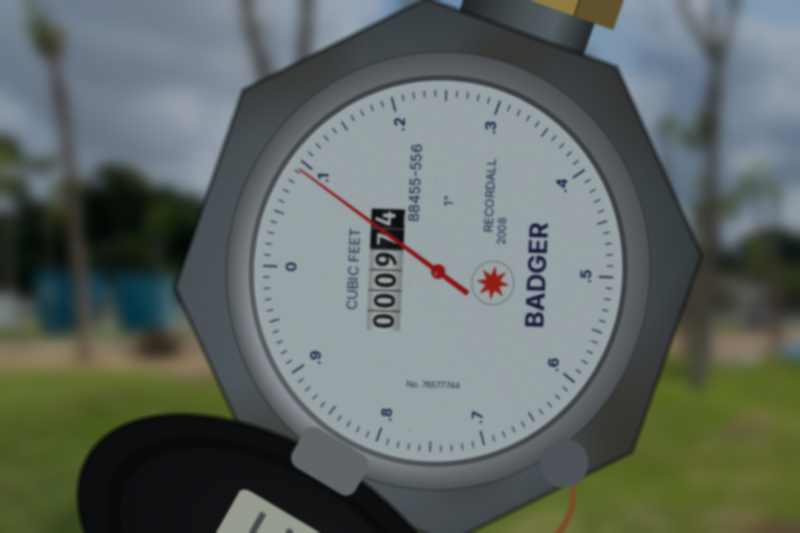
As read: **974.09** ft³
